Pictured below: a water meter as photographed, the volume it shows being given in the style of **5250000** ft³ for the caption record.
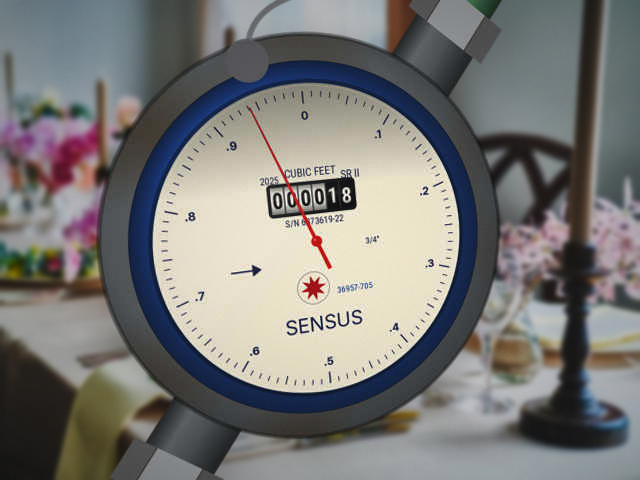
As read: **17.94** ft³
